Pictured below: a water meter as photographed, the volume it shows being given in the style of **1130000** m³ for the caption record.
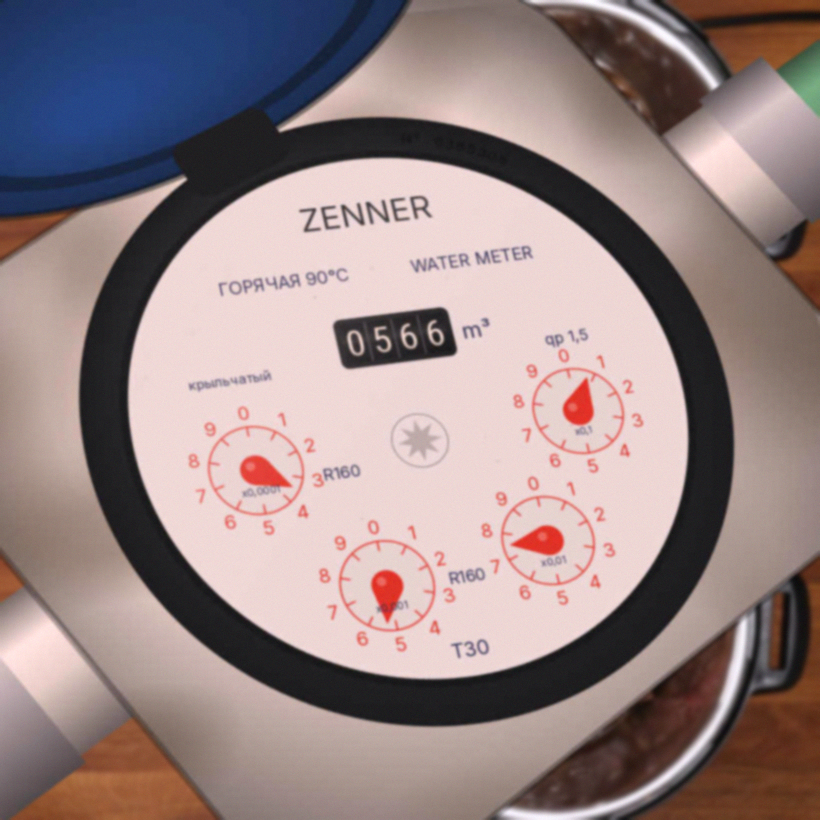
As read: **566.0753** m³
